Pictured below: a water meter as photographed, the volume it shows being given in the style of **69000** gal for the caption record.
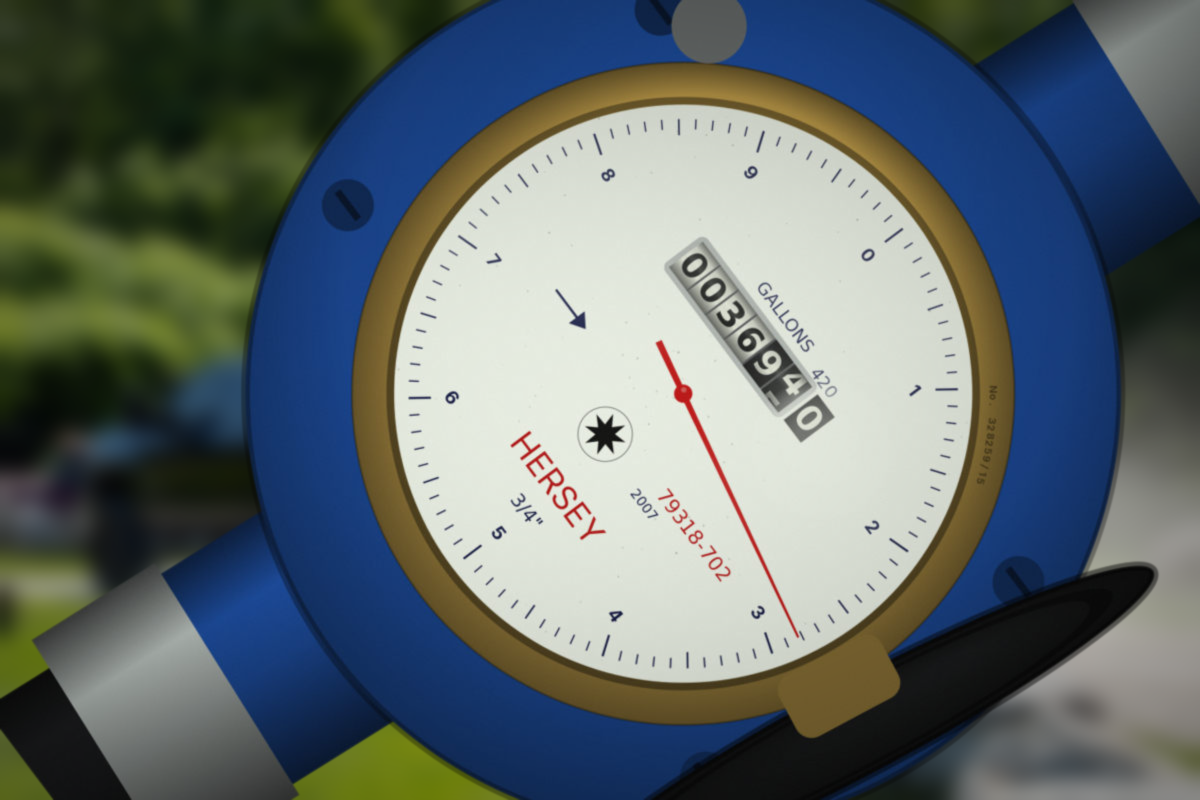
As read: **36942.8** gal
